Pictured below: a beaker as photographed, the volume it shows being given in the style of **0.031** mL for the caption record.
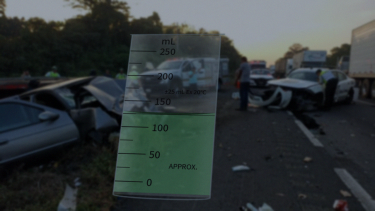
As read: **125** mL
